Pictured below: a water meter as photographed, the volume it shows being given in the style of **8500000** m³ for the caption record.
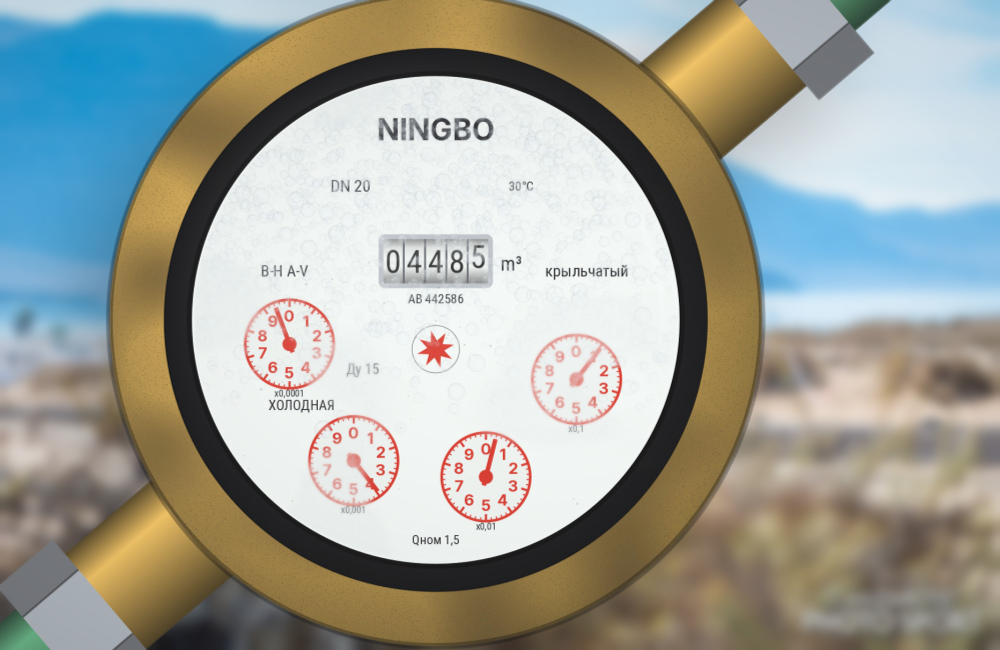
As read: **4485.1039** m³
